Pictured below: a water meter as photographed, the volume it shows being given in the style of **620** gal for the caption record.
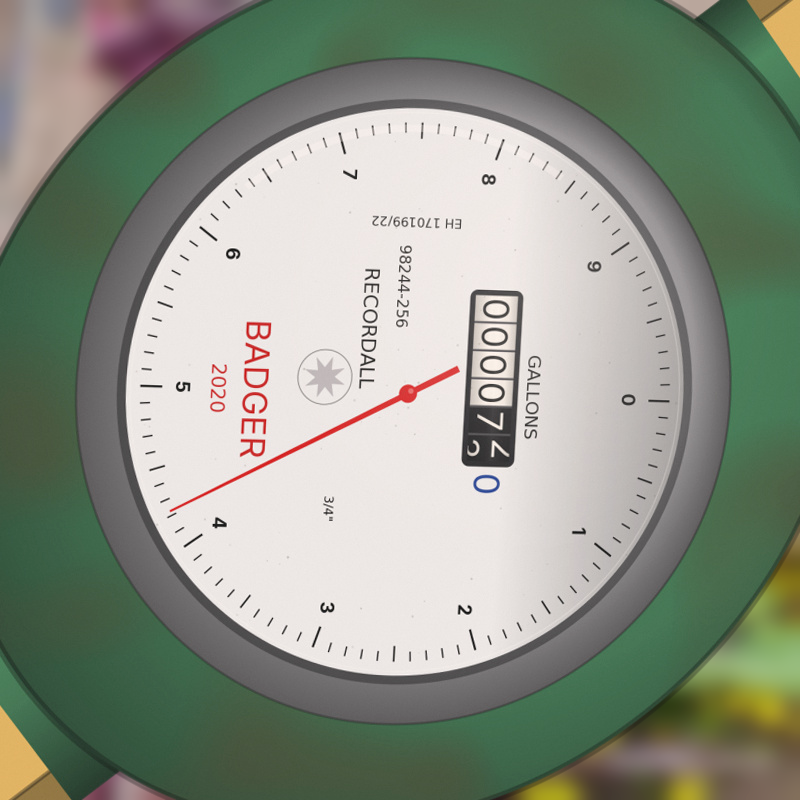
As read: **724.2** gal
